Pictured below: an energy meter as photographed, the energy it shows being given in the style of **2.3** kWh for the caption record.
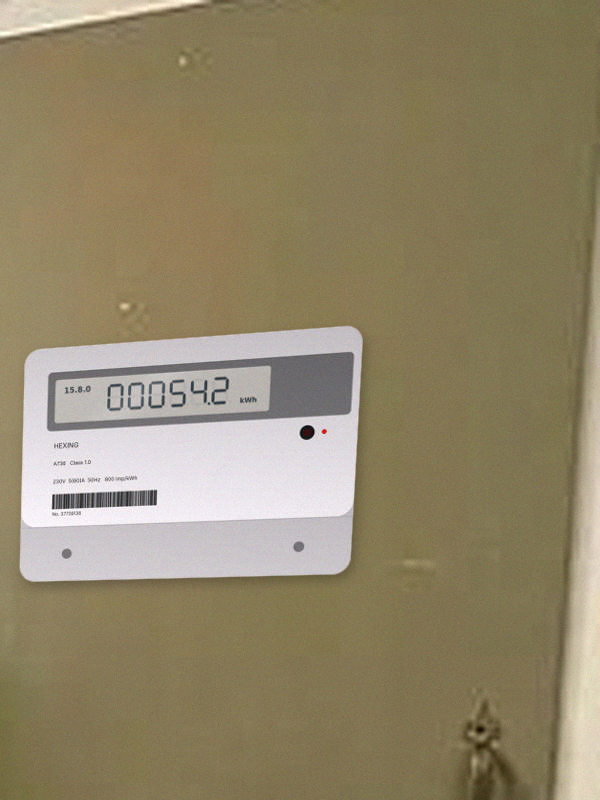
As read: **54.2** kWh
